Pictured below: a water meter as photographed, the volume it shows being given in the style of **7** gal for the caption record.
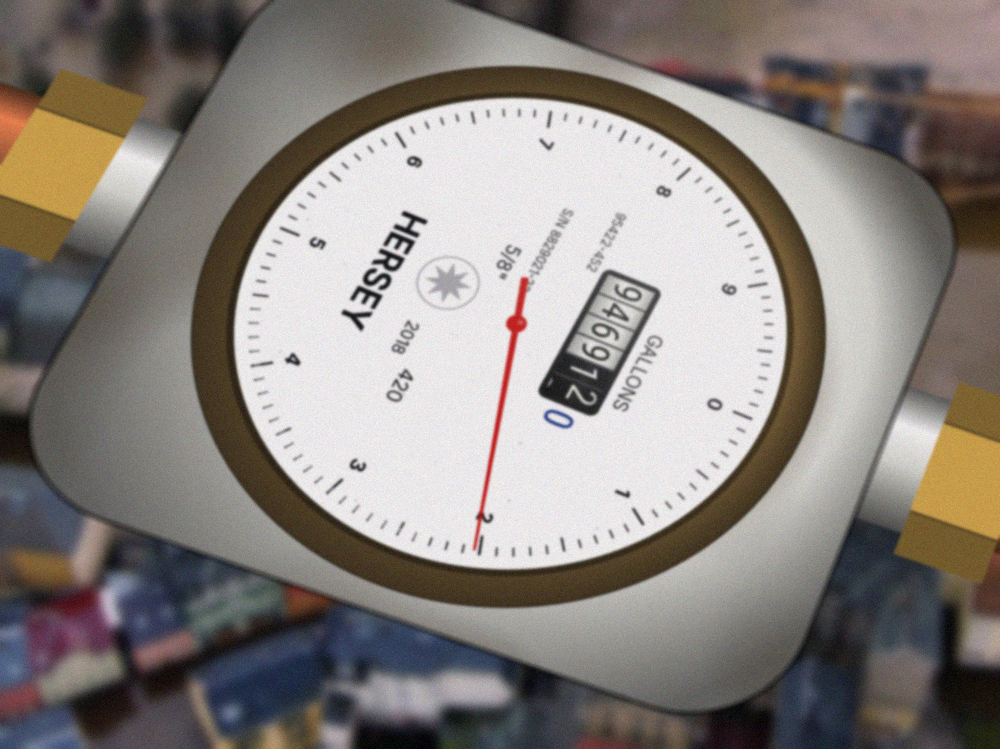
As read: **9469122.0** gal
